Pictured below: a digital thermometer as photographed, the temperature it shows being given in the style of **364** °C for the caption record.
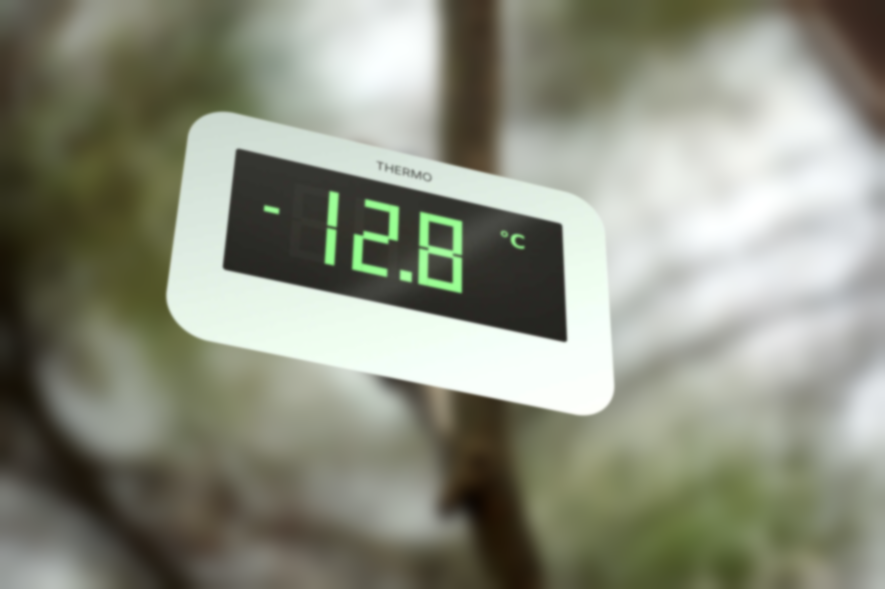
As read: **-12.8** °C
